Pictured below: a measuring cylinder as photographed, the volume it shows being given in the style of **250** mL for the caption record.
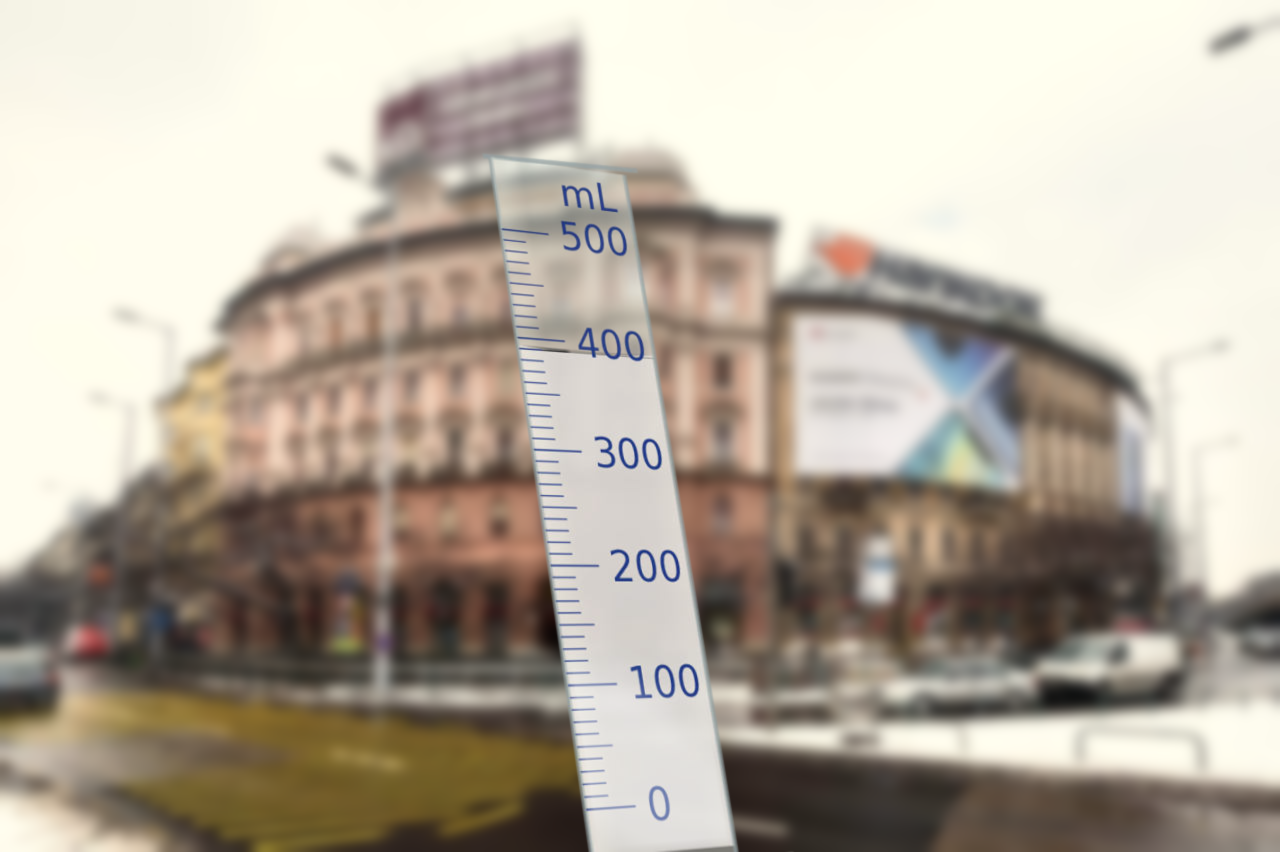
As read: **390** mL
